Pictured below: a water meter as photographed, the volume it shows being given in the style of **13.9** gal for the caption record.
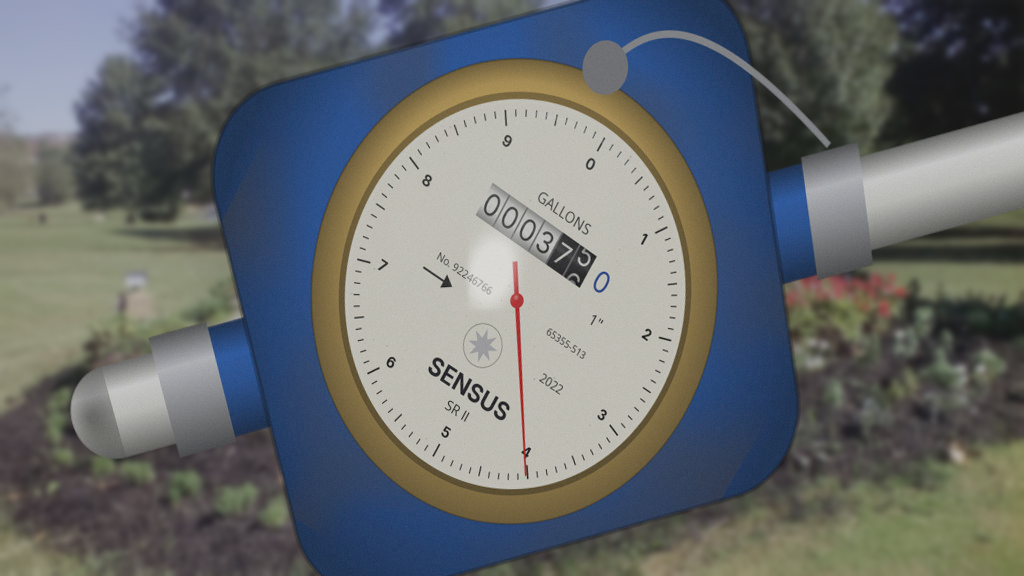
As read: **3754.0** gal
